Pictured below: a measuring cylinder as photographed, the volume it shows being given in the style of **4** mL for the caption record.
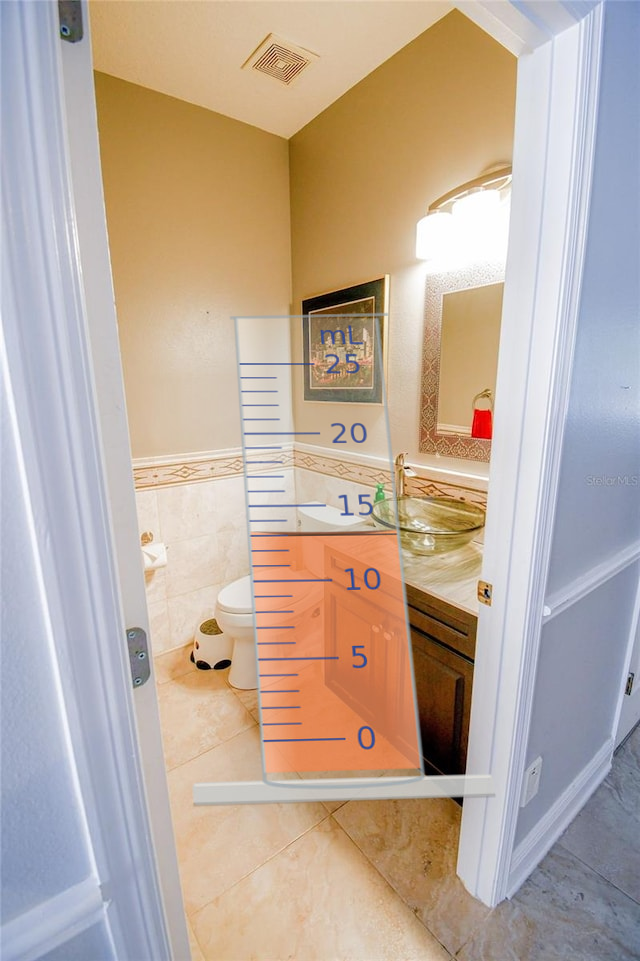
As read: **13** mL
